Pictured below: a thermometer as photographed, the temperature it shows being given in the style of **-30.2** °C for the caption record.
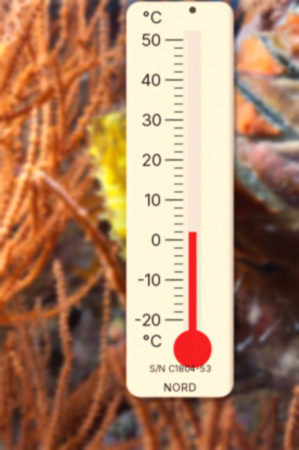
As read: **2** °C
